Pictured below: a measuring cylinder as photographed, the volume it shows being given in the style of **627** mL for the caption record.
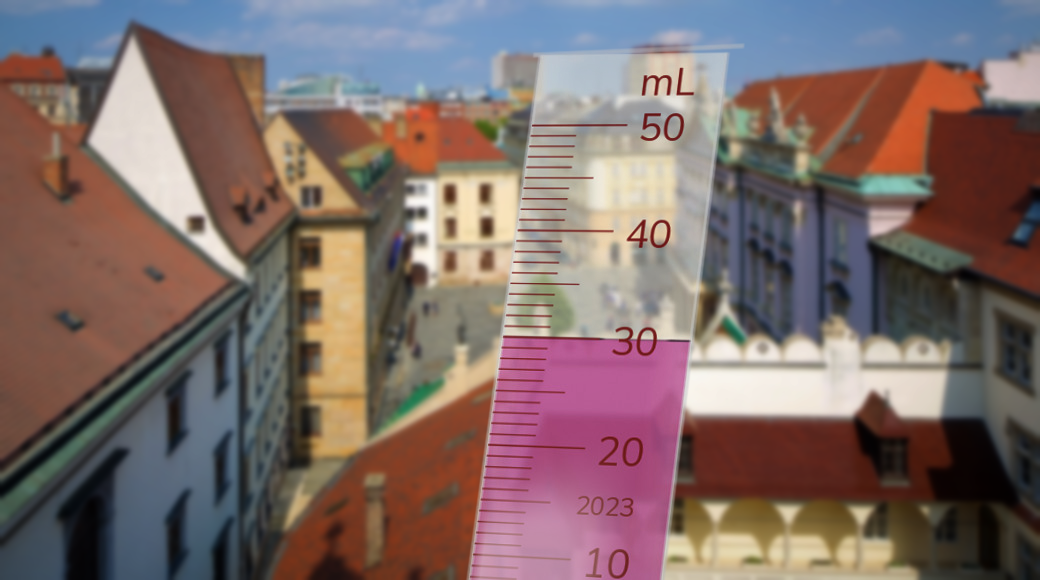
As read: **30** mL
